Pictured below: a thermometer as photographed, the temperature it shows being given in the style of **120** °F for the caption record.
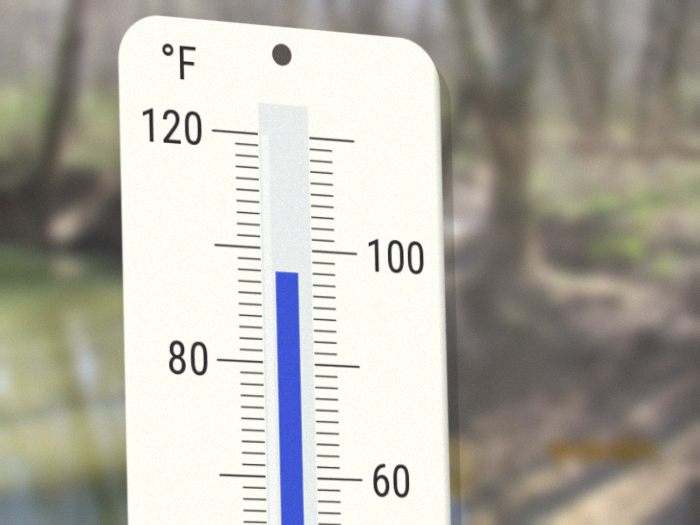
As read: **96** °F
